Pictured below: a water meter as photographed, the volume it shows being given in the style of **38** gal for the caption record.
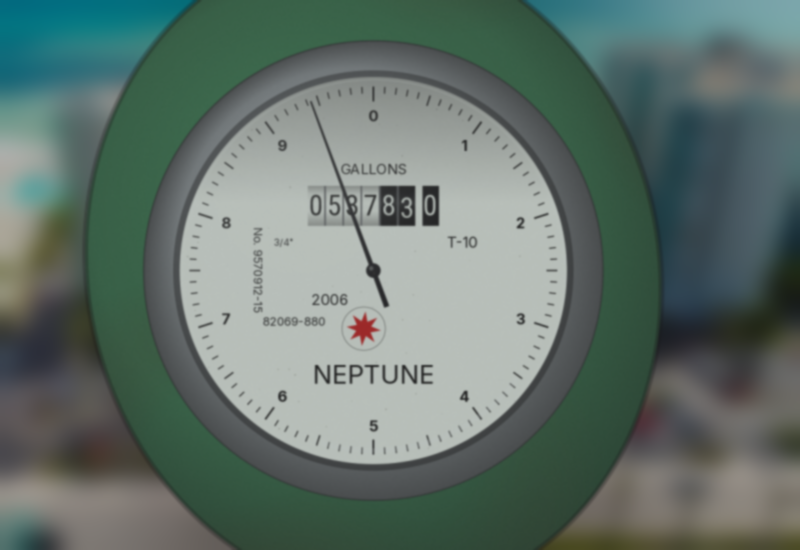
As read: **537829.4** gal
